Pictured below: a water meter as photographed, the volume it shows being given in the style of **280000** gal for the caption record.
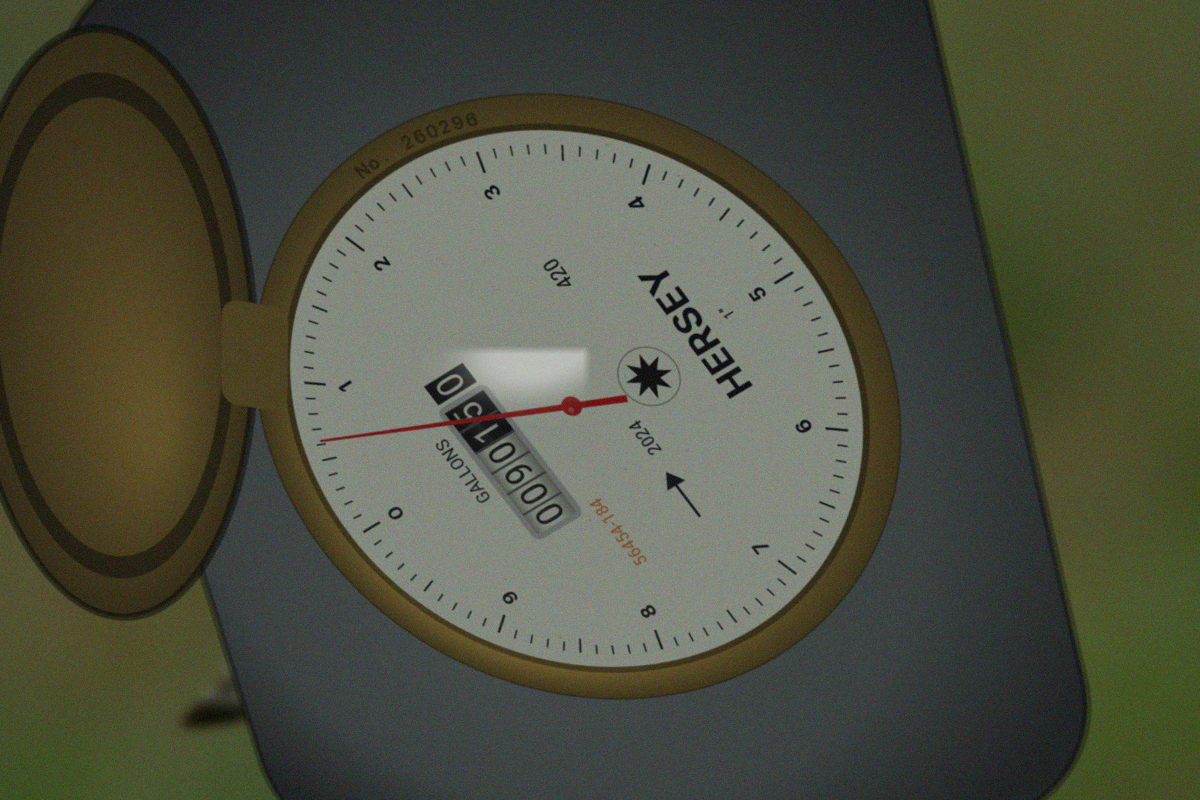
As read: **90150.6** gal
